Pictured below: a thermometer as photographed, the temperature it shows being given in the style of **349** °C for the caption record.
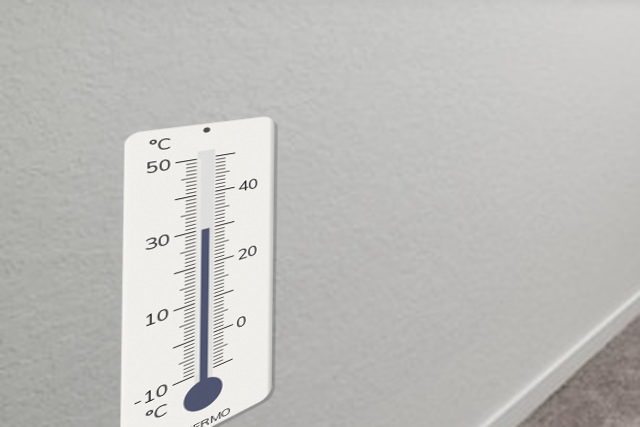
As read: **30** °C
